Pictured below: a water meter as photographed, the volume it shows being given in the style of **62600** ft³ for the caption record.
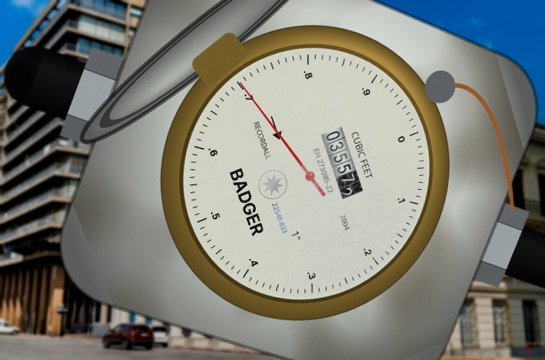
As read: **35571.70** ft³
